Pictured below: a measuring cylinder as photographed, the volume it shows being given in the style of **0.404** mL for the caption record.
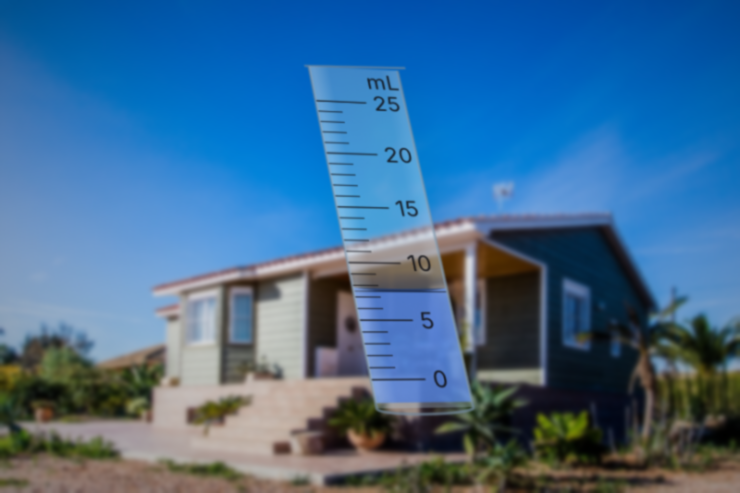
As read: **7.5** mL
